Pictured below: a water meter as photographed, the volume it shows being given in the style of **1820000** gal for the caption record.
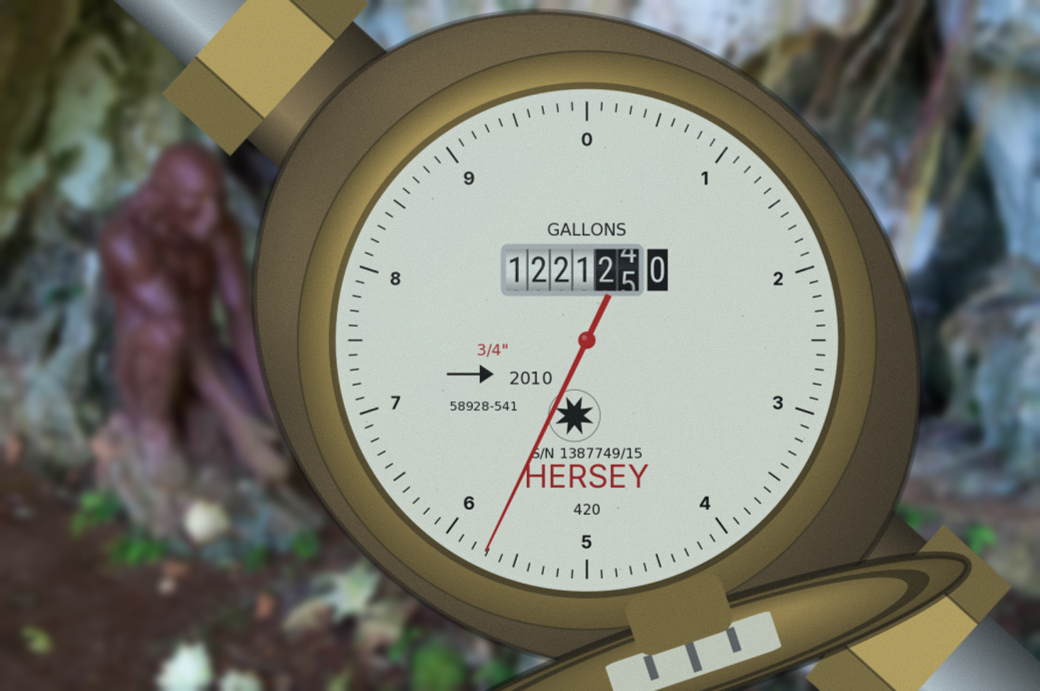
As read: **1221245.7** gal
